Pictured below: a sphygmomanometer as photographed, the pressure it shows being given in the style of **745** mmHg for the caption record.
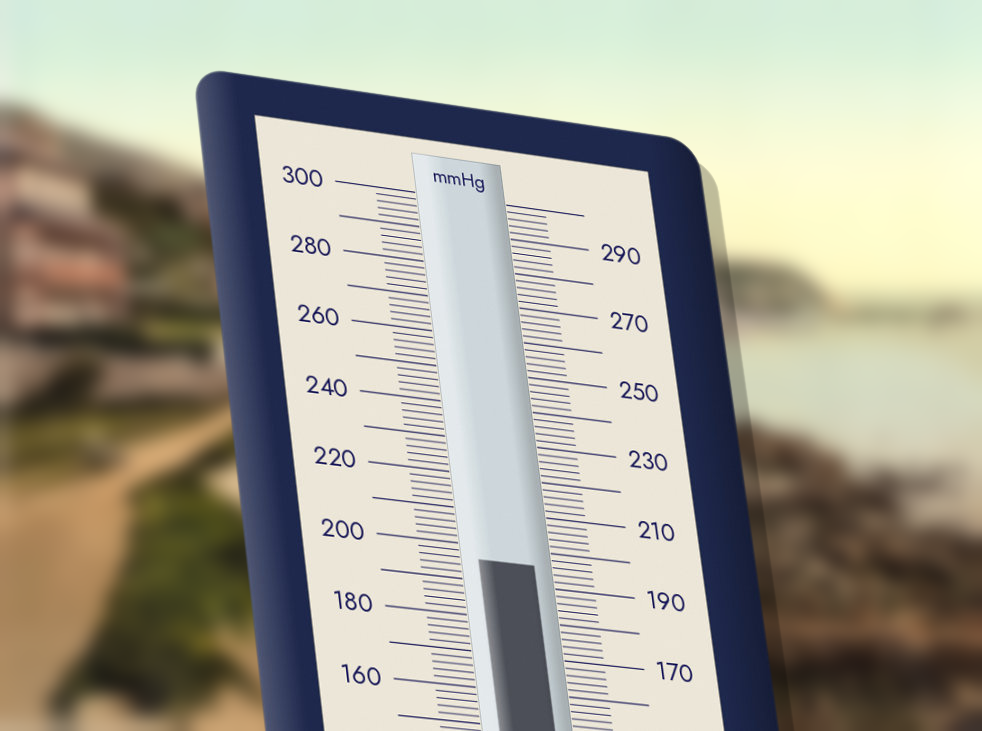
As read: **196** mmHg
